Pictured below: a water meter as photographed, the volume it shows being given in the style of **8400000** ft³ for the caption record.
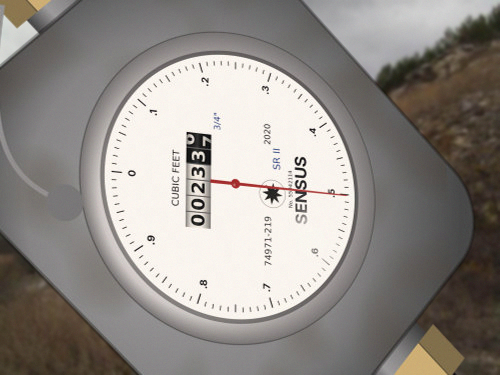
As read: **2336.50** ft³
